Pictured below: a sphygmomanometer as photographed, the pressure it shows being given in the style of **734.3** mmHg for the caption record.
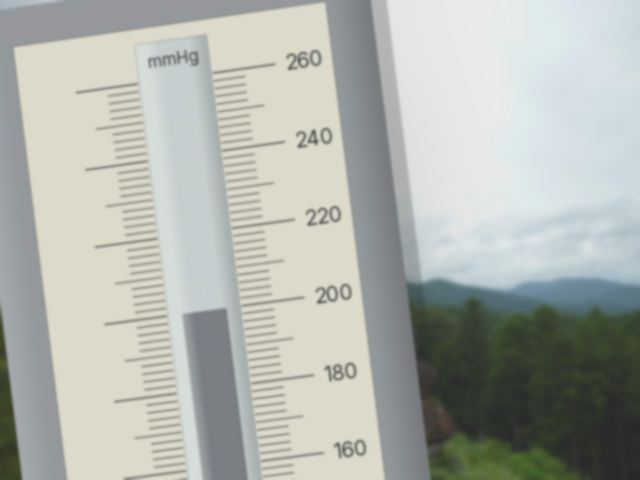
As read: **200** mmHg
